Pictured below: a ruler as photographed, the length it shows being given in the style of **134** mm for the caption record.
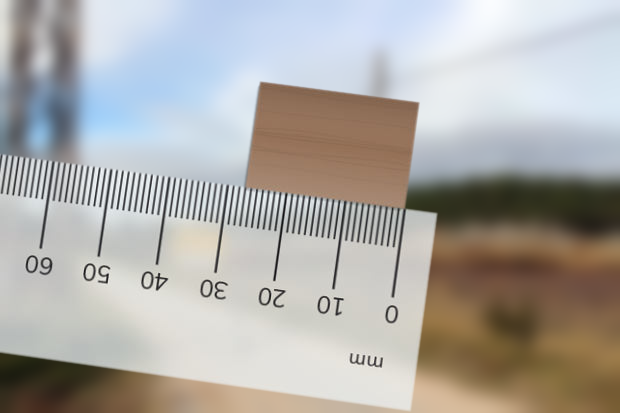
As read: **27** mm
